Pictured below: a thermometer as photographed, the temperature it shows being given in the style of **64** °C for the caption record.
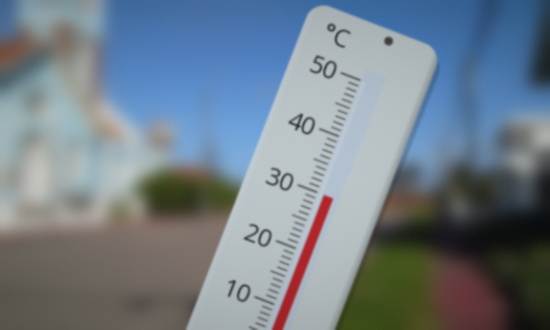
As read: **30** °C
